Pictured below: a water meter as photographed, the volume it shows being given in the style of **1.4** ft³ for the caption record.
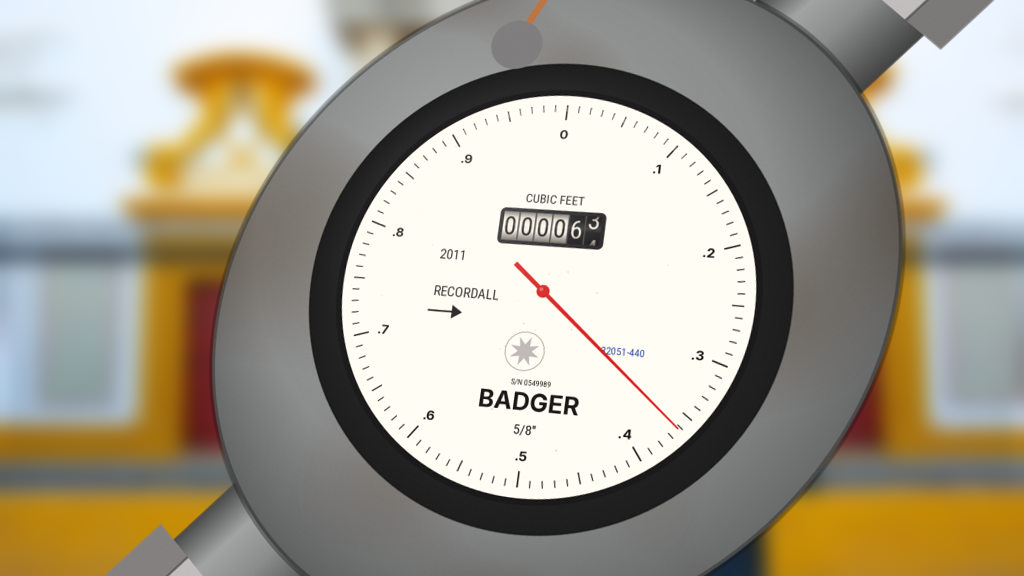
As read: **63.36** ft³
